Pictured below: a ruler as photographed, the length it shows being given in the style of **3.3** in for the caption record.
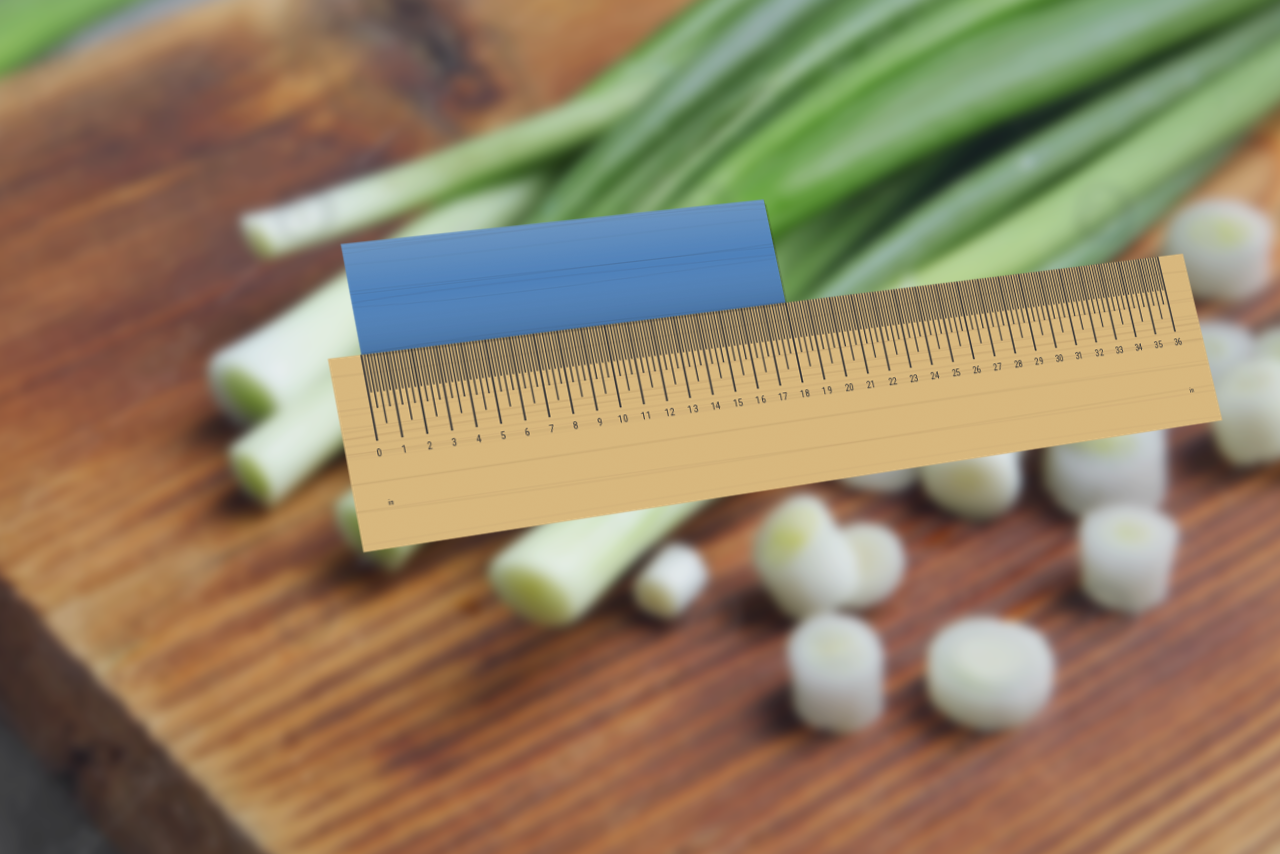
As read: **18** in
